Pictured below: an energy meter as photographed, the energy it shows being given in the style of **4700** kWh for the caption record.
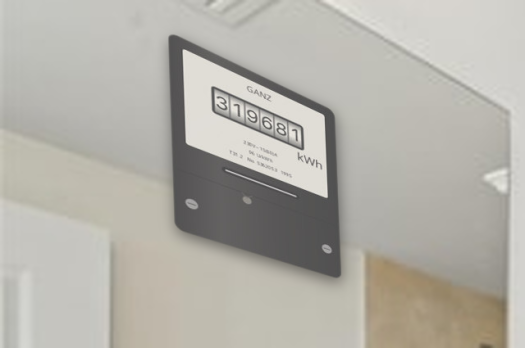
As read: **319681** kWh
